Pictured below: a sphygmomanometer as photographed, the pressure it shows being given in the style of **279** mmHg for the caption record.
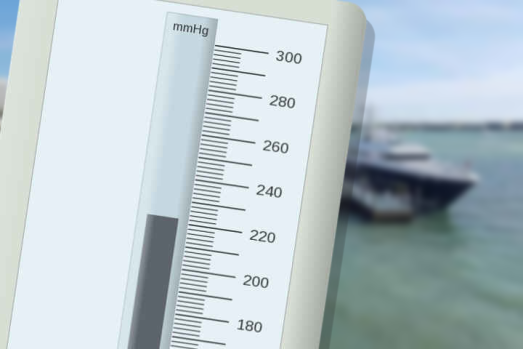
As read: **222** mmHg
